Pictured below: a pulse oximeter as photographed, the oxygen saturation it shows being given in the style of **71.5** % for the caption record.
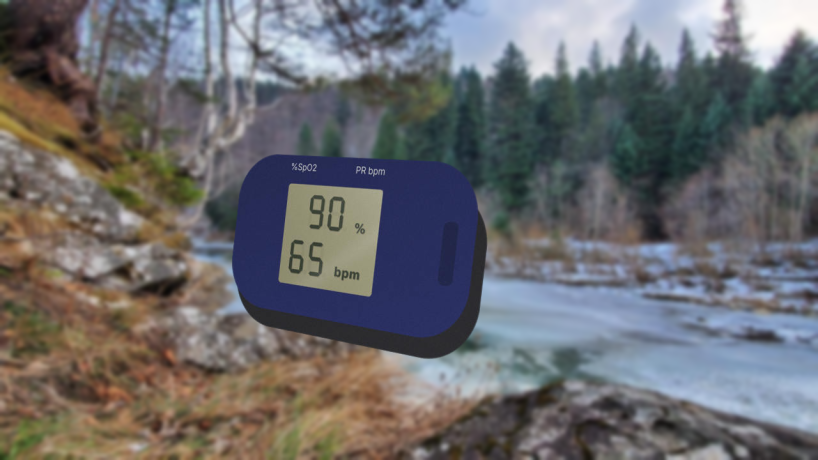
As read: **90** %
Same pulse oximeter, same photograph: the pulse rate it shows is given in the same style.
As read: **65** bpm
